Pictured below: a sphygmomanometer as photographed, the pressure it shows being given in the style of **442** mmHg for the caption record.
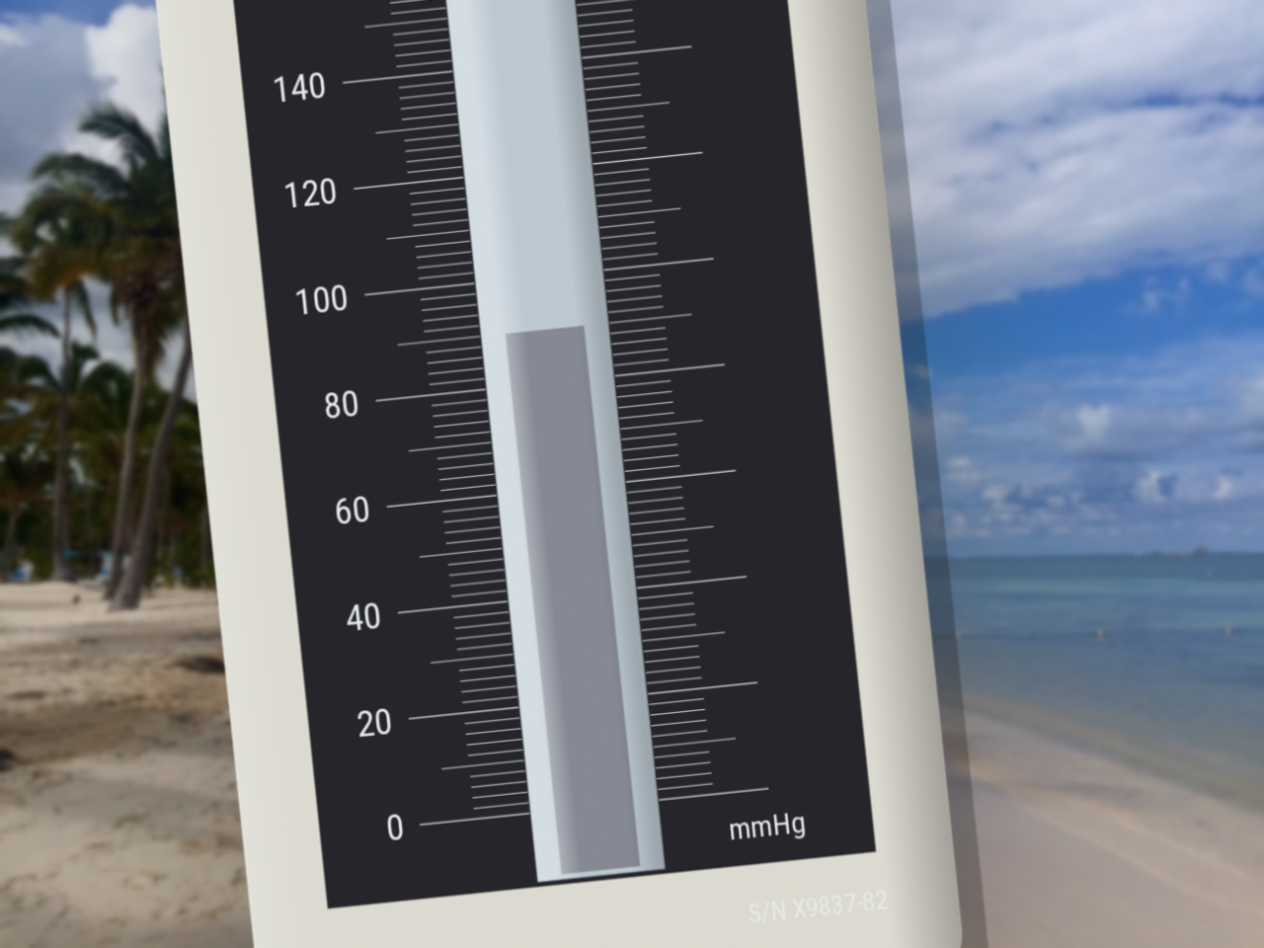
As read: **90** mmHg
